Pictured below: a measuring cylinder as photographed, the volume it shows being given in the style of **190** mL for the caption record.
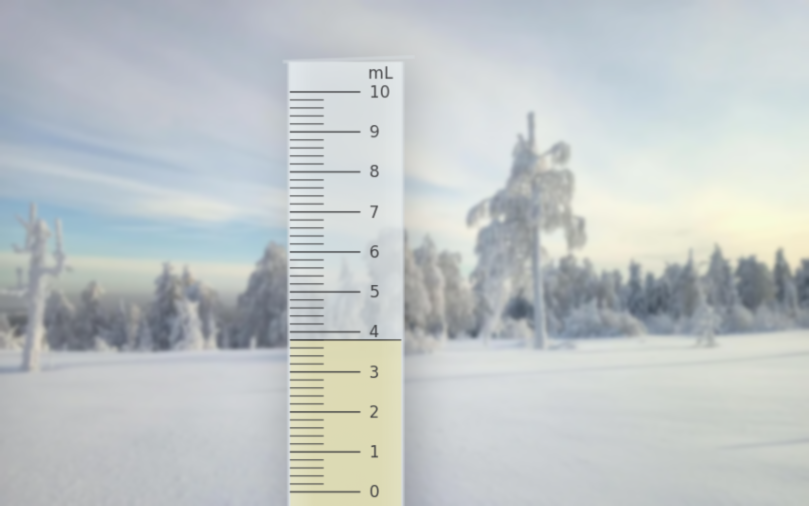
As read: **3.8** mL
